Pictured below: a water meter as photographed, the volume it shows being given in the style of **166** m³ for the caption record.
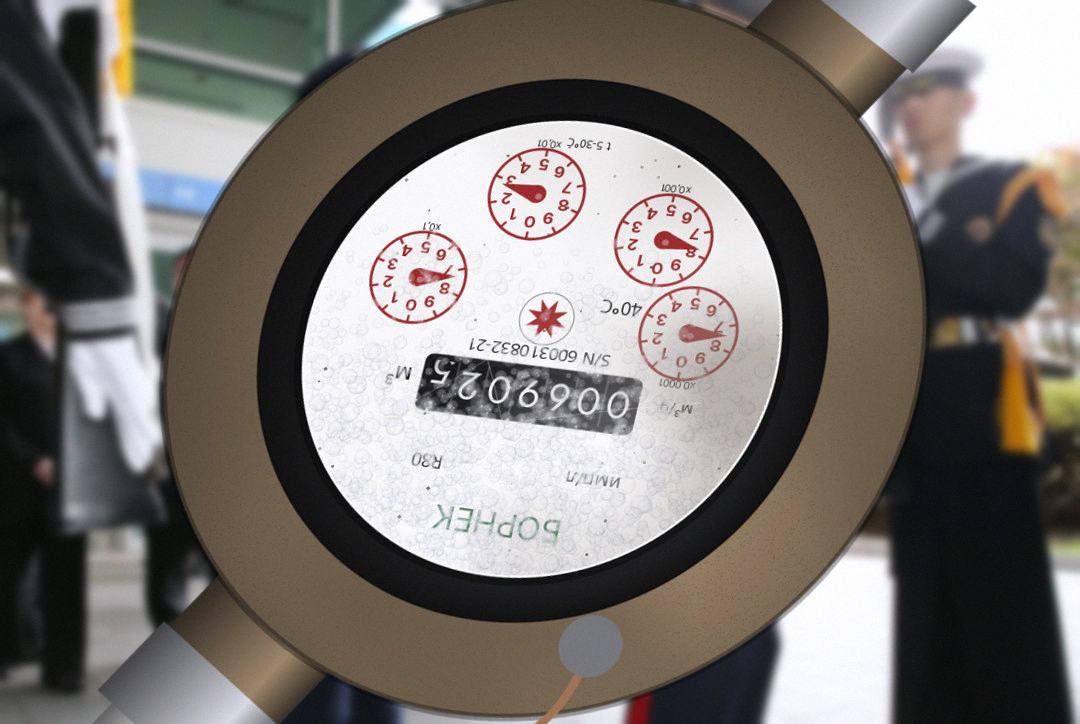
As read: **69024.7277** m³
